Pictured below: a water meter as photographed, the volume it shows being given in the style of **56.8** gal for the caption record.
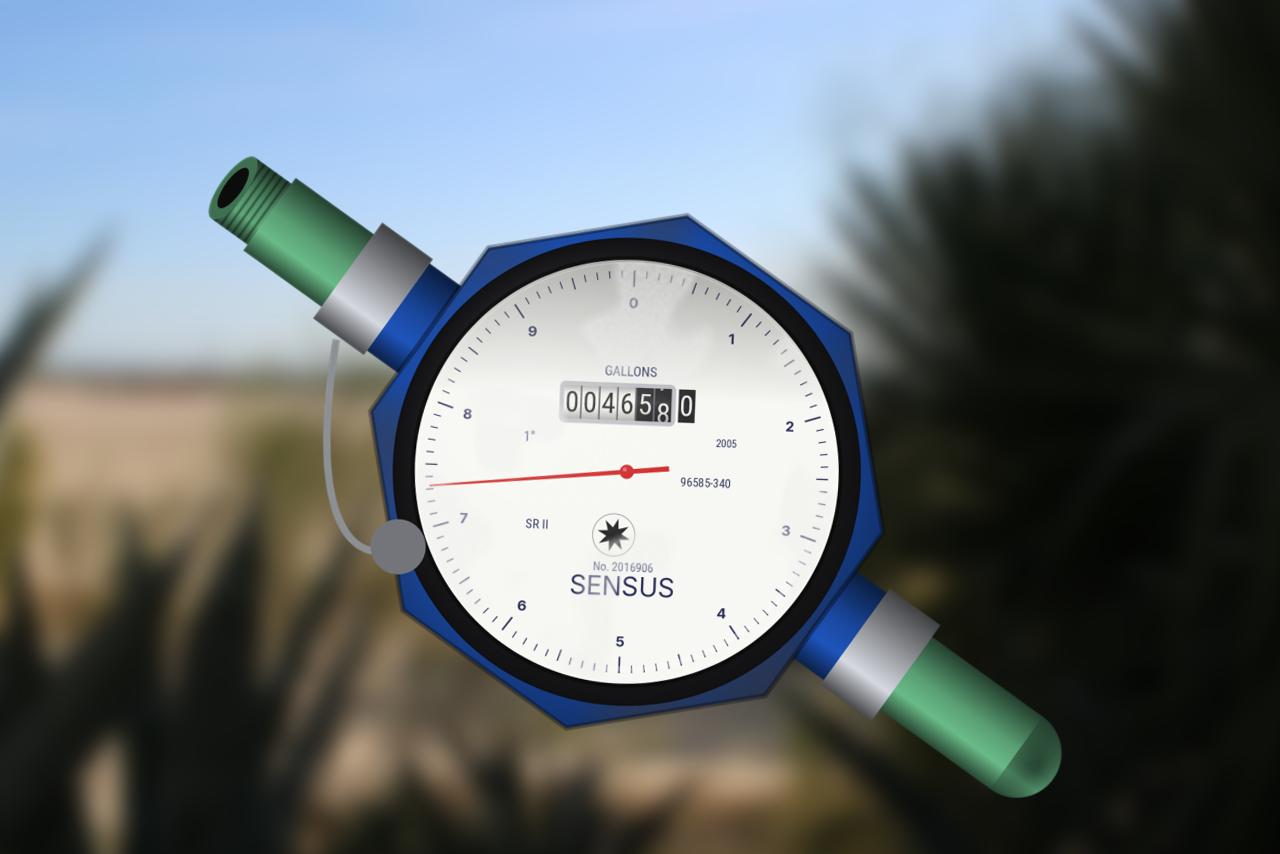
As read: **46577.3** gal
